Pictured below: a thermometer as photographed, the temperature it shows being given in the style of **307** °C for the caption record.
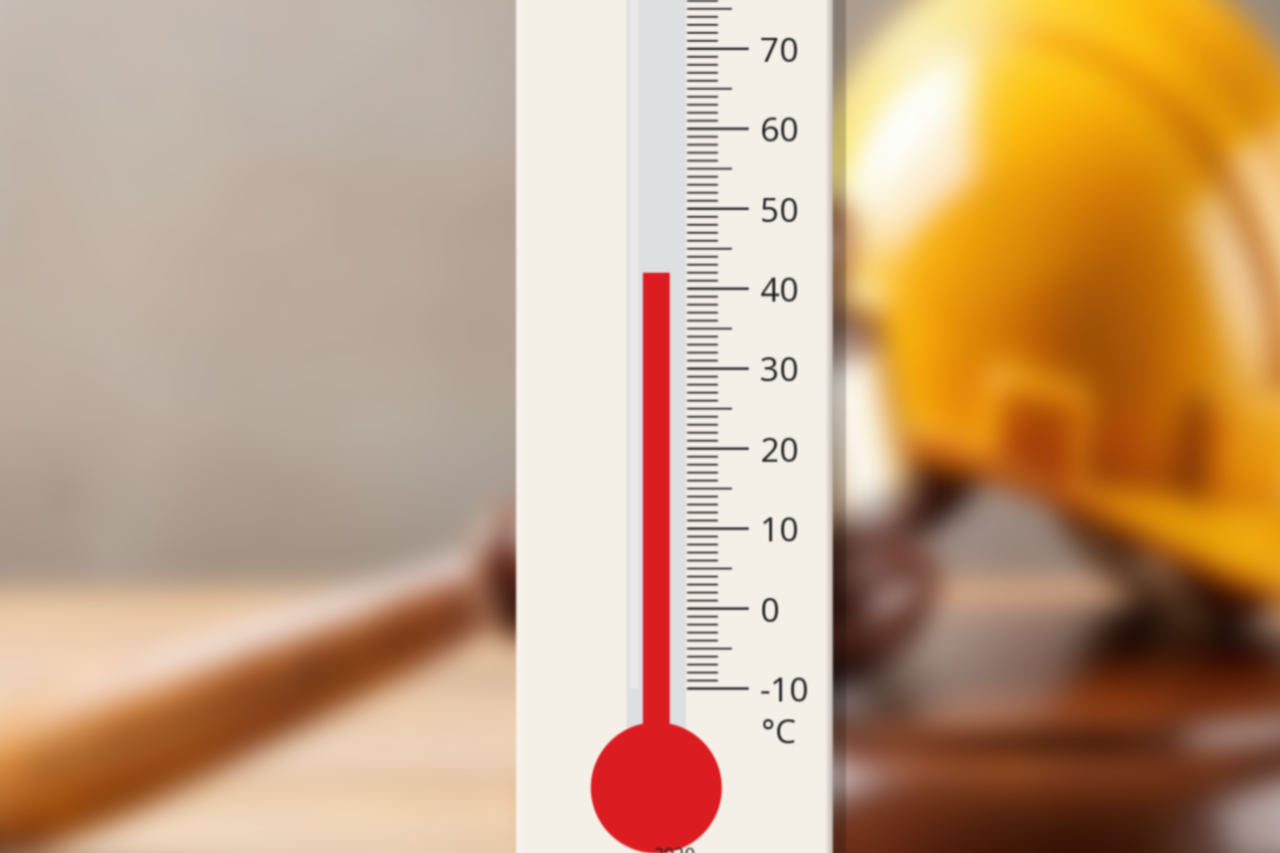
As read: **42** °C
